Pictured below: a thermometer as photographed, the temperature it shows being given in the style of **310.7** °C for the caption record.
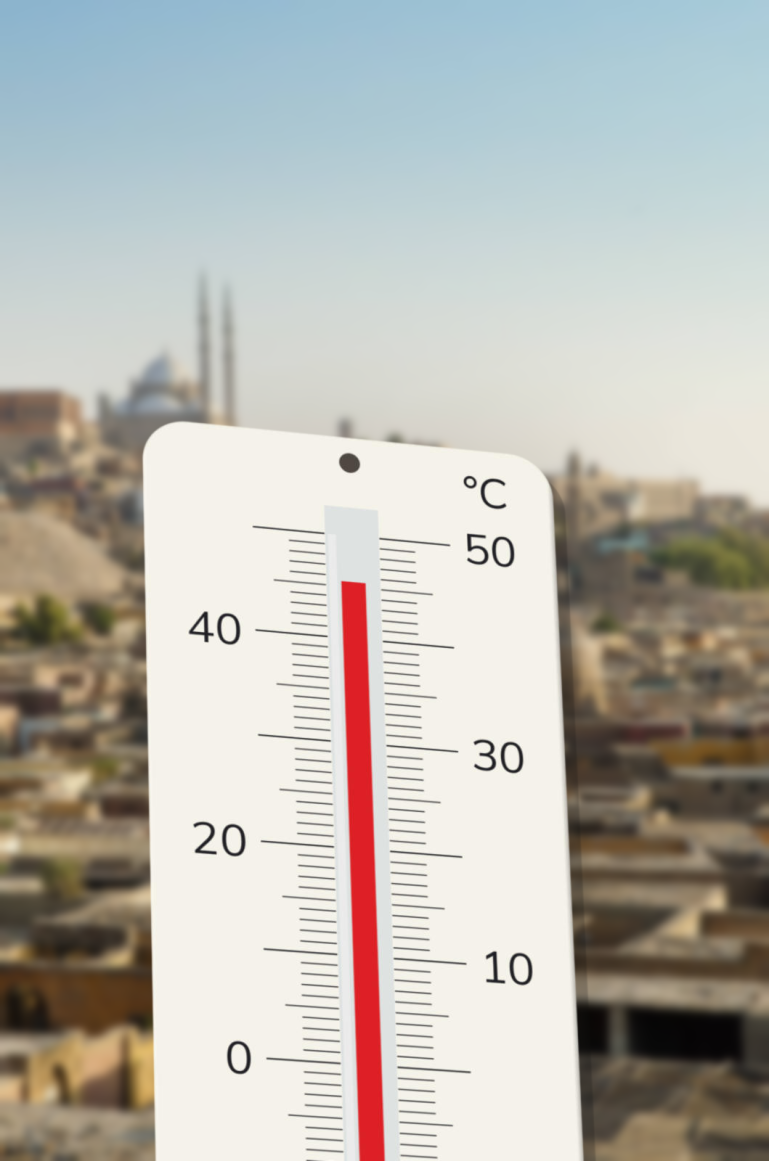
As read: **45.5** °C
